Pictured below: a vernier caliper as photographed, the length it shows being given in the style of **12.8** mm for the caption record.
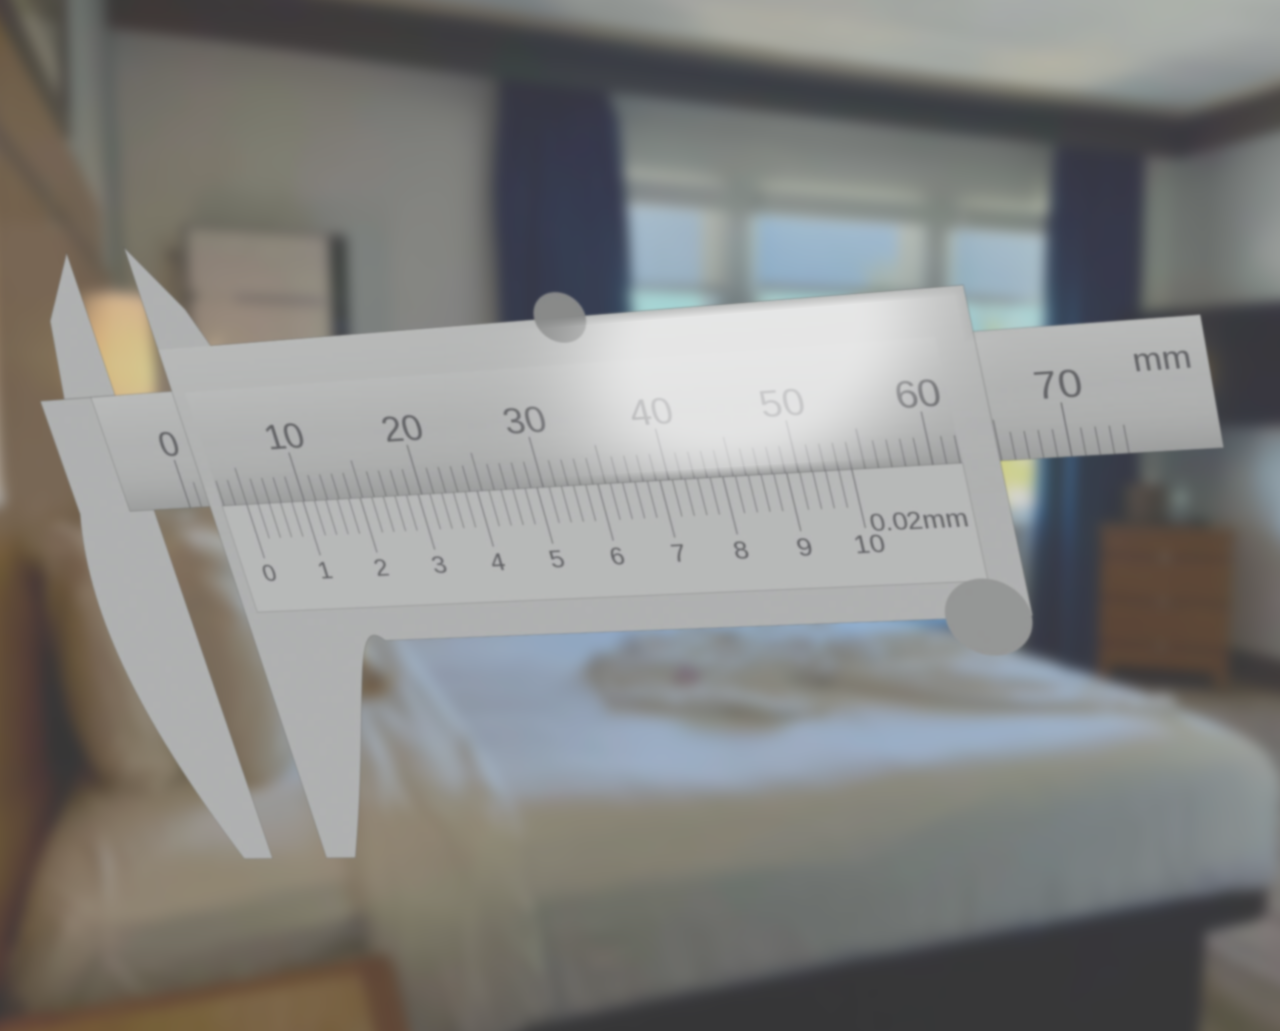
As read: **5.0** mm
